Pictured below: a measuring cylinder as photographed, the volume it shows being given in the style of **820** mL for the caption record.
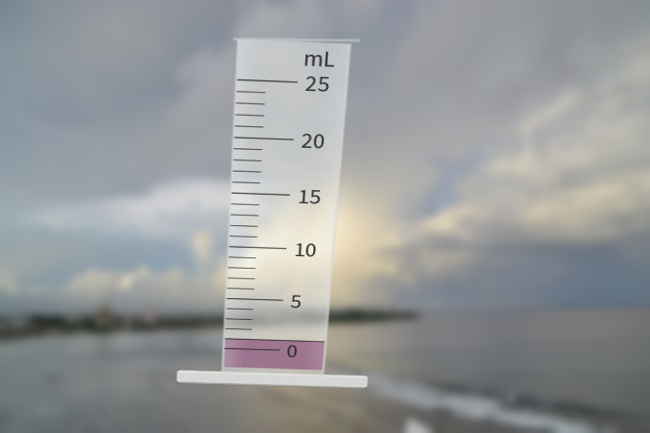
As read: **1** mL
